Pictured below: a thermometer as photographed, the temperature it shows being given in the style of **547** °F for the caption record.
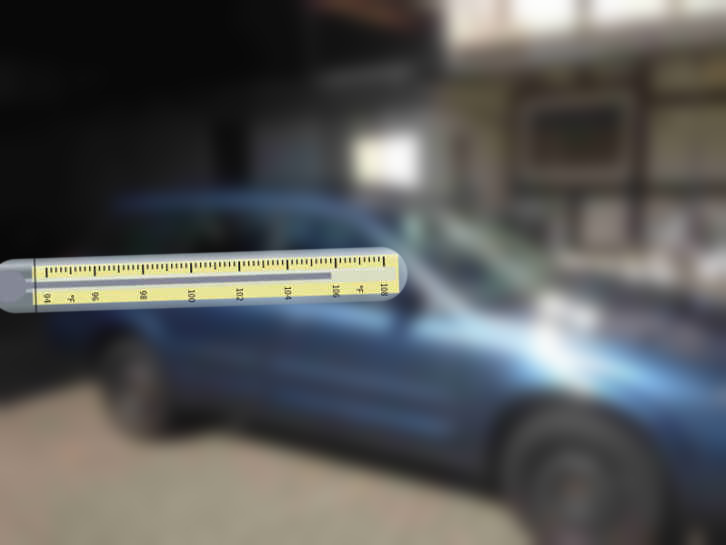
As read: **105.8** °F
